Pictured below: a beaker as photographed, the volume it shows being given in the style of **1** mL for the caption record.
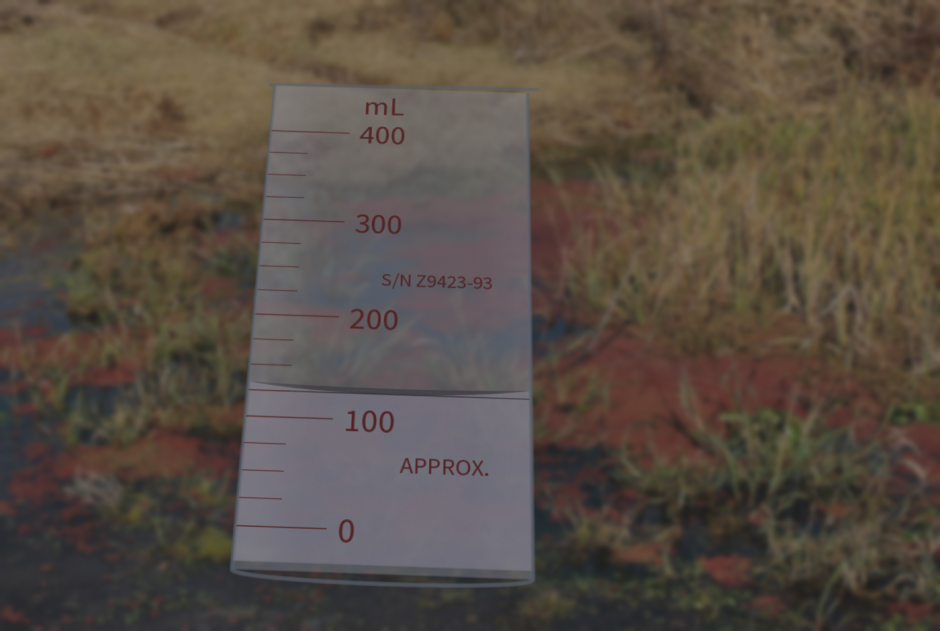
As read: **125** mL
